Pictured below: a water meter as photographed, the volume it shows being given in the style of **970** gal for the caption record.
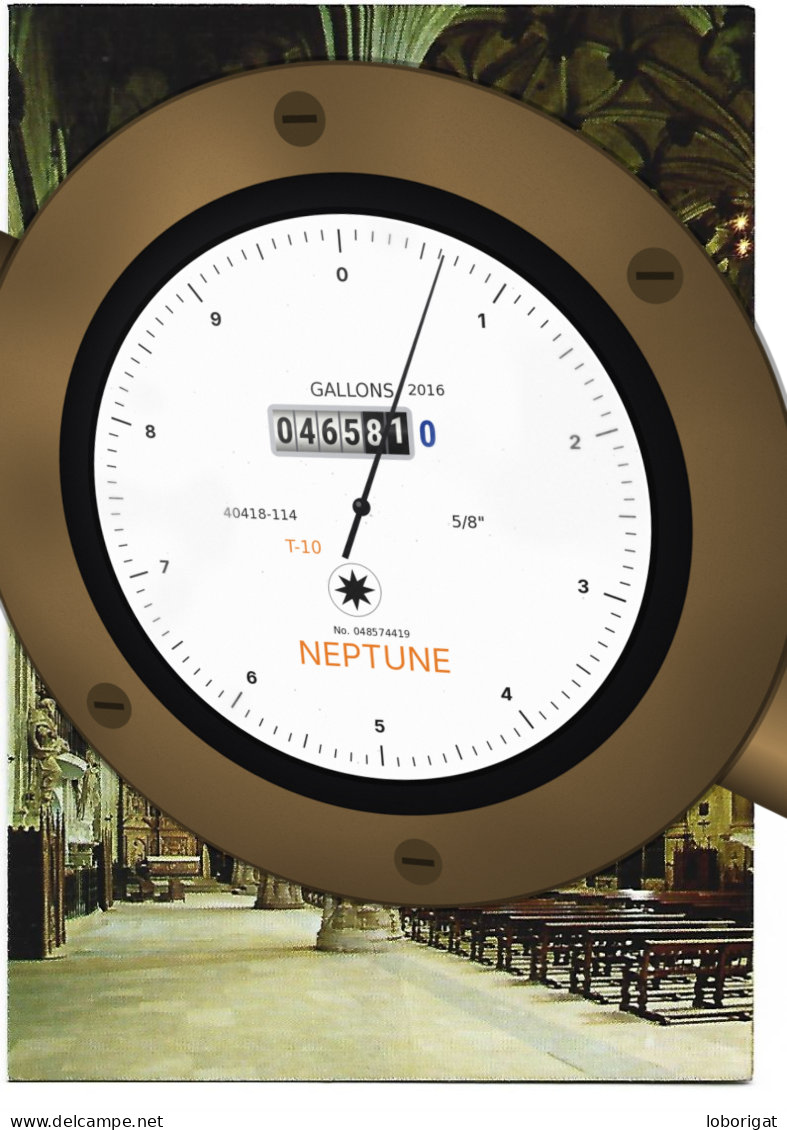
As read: **465810.6** gal
